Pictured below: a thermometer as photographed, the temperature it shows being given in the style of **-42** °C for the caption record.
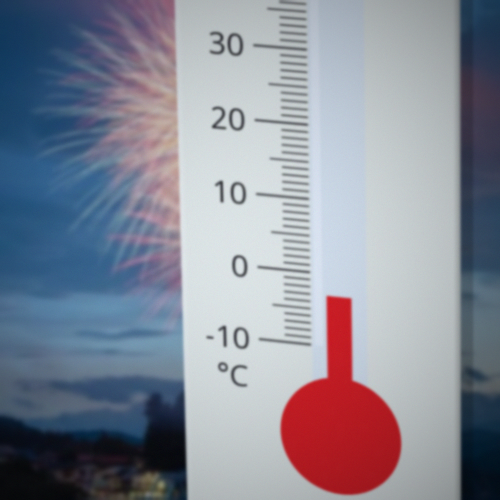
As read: **-3** °C
